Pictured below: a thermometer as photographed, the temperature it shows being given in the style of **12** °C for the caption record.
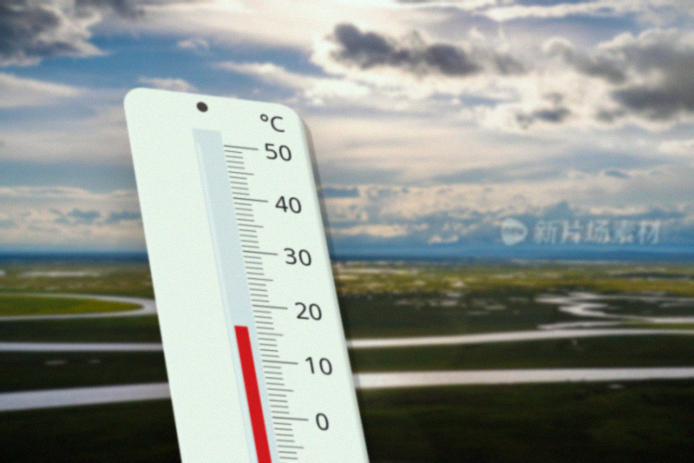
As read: **16** °C
